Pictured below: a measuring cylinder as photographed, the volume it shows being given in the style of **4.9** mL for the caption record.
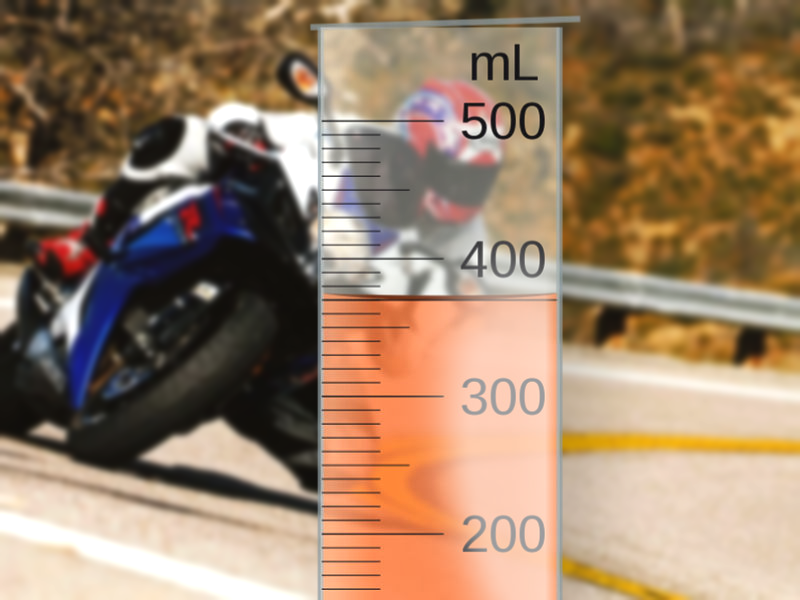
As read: **370** mL
